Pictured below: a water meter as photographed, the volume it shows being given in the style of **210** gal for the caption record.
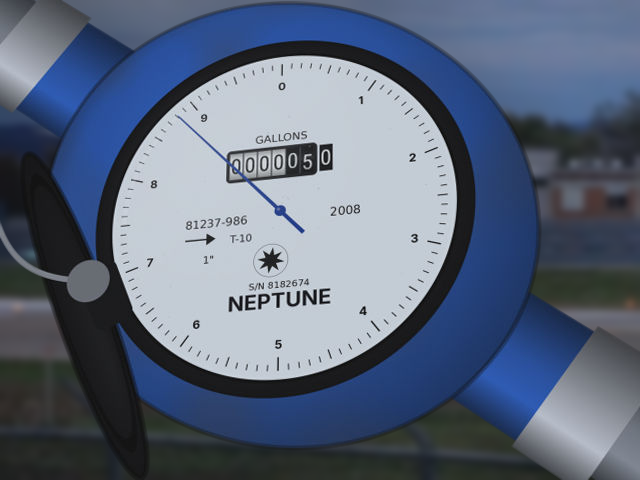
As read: **48.8** gal
